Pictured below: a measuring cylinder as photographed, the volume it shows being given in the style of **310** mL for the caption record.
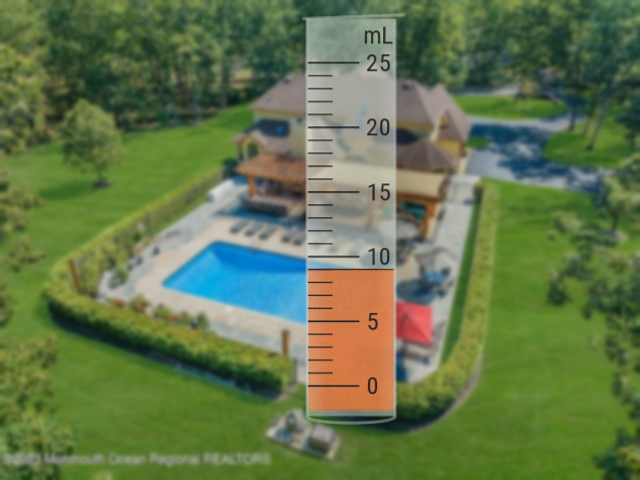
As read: **9** mL
